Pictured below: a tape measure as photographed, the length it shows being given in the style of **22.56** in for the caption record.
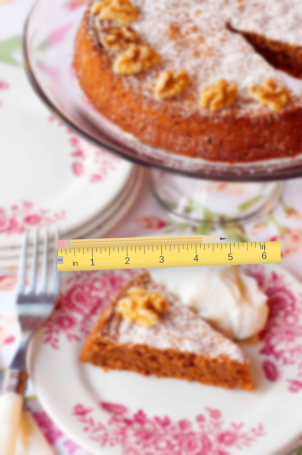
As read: **4.875** in
